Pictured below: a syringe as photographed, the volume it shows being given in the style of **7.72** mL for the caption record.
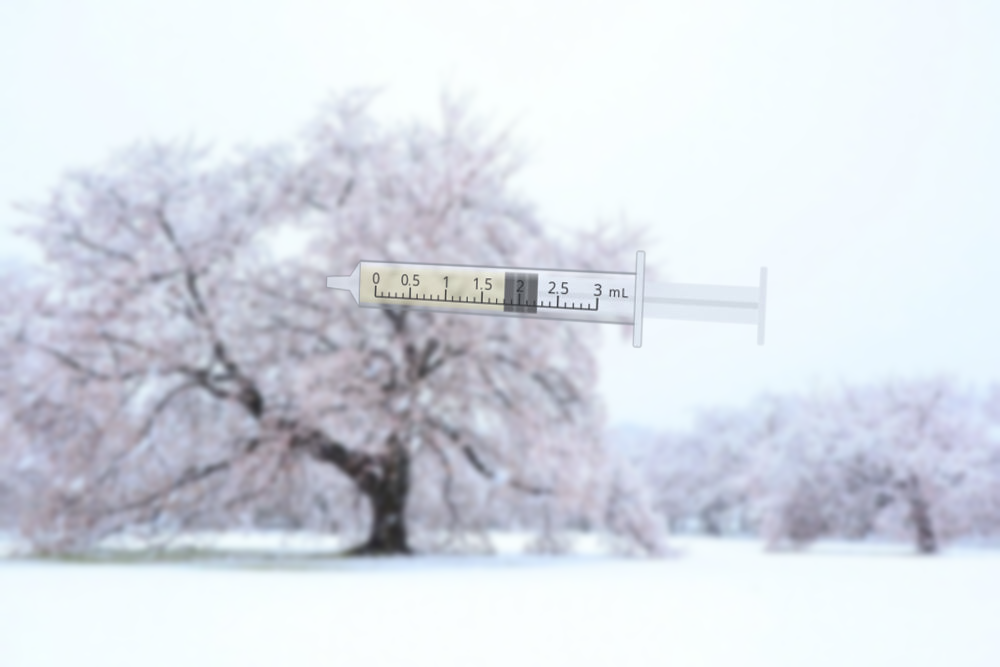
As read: **1.8** mL
